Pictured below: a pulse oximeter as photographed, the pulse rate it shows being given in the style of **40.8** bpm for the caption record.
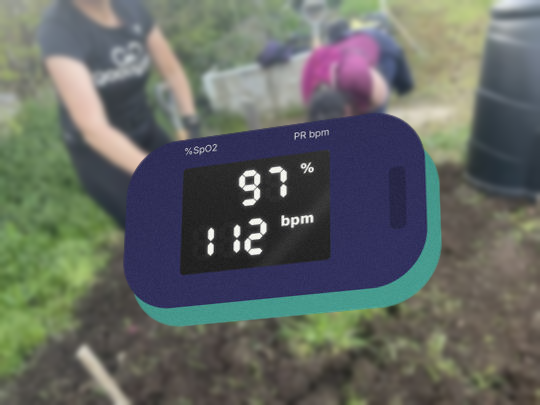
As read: **112** bpm
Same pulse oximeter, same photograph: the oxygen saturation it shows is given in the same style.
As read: **97** %
